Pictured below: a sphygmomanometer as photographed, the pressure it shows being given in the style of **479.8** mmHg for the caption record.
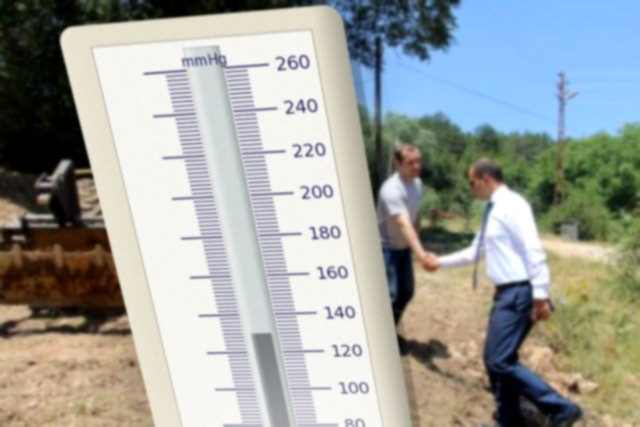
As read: **130** mmHg
